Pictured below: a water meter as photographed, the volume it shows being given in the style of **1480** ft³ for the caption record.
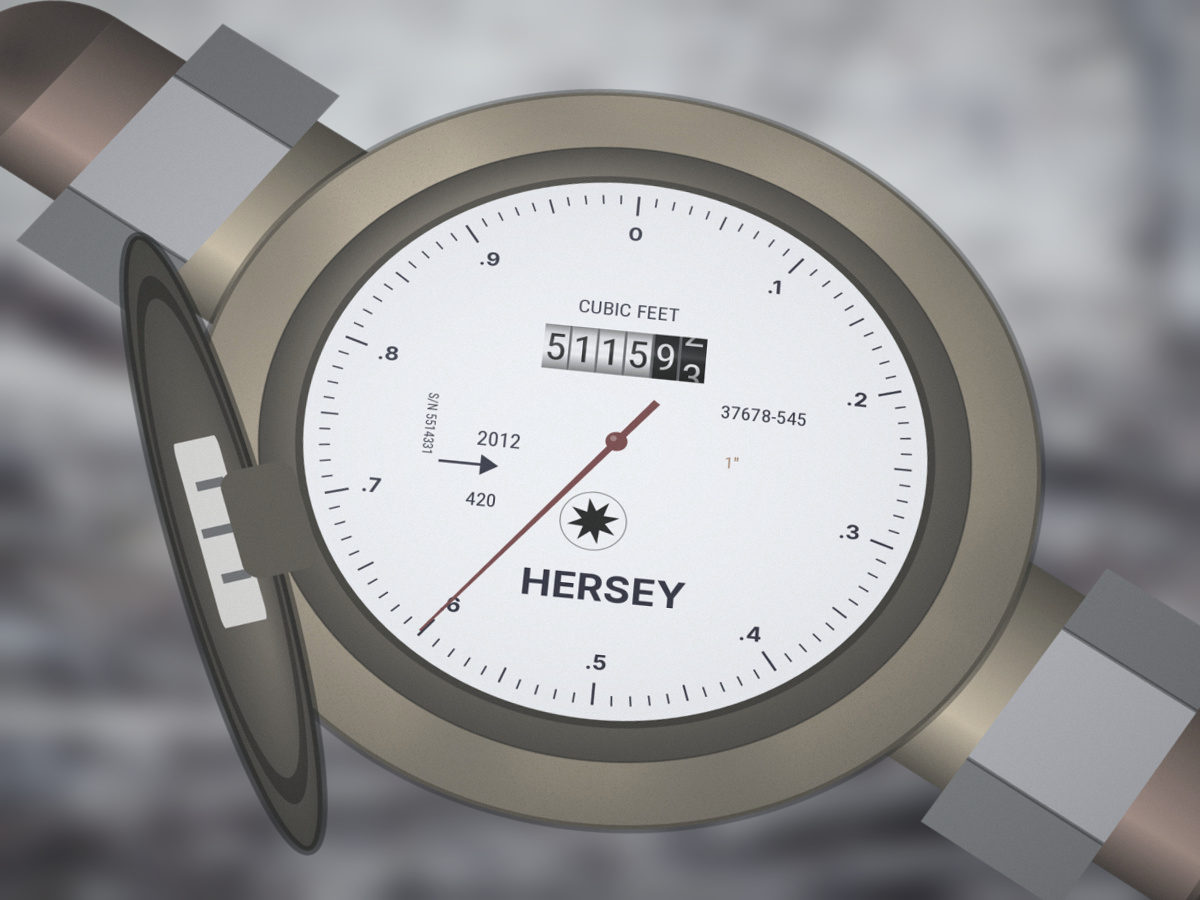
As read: **511592.60** ft³
